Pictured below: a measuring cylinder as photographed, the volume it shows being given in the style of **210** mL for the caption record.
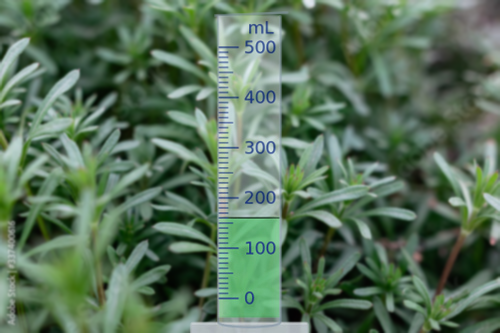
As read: **160** mL
